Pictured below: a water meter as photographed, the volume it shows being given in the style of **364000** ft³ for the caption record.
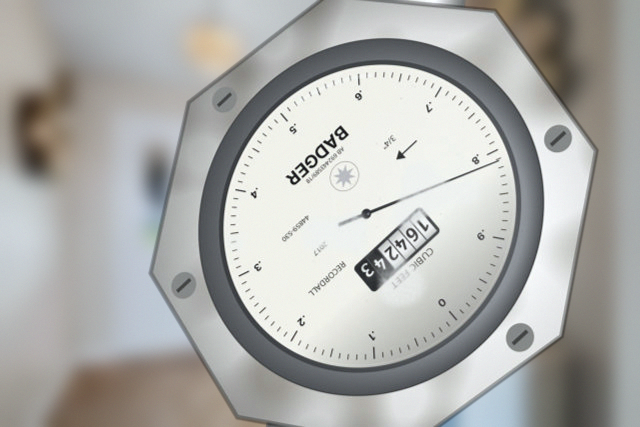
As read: **164242.81** ft³
